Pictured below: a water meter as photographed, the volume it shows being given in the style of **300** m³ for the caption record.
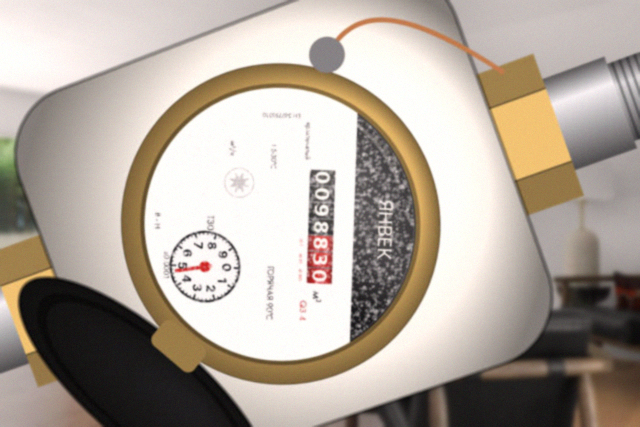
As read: **98.8304** m³
